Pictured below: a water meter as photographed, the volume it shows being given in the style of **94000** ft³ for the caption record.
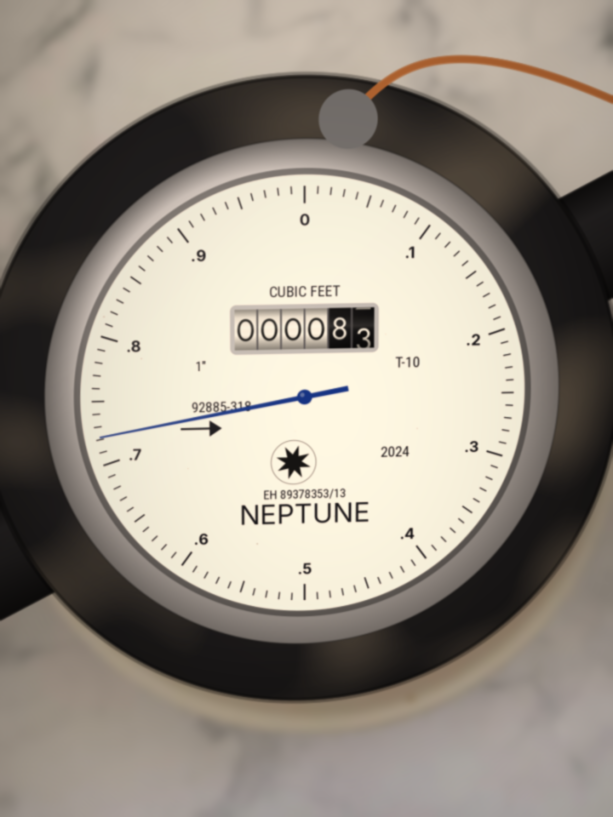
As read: **82.72** ft³
